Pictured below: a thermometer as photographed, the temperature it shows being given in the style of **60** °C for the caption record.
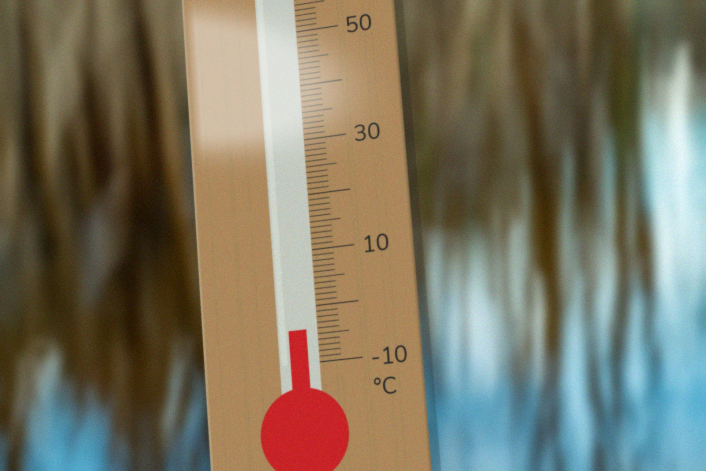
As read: **-4** °C
